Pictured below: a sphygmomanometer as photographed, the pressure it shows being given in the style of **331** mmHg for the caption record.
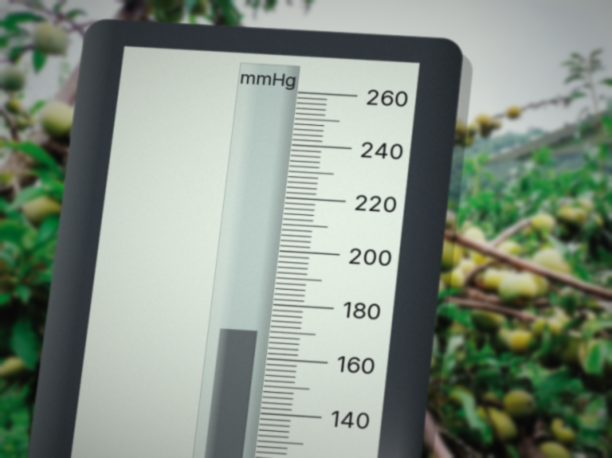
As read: **170** mmHg
